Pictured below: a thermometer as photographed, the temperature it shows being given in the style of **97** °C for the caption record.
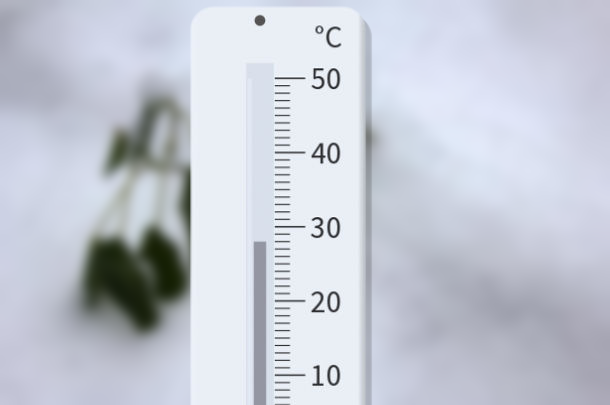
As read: **28** °C
